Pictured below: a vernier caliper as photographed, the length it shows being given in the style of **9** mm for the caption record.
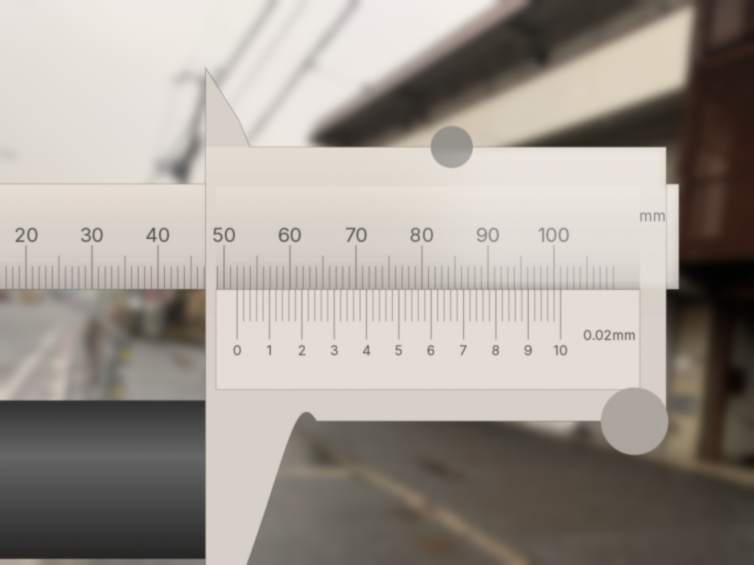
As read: **52.0** mm
